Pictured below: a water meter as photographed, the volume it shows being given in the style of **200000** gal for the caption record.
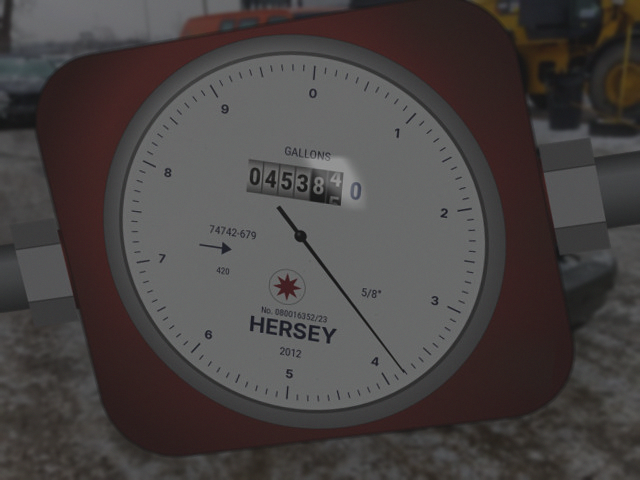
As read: **453843.8** gal
